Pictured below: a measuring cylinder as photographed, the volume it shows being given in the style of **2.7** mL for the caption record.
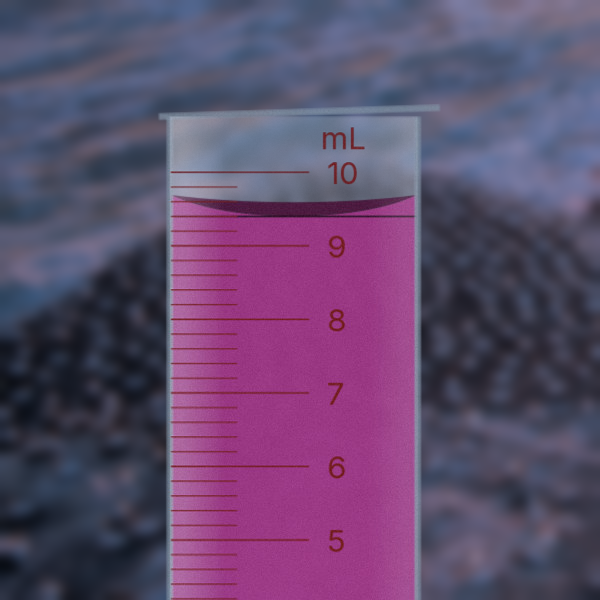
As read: **9.4** mL
